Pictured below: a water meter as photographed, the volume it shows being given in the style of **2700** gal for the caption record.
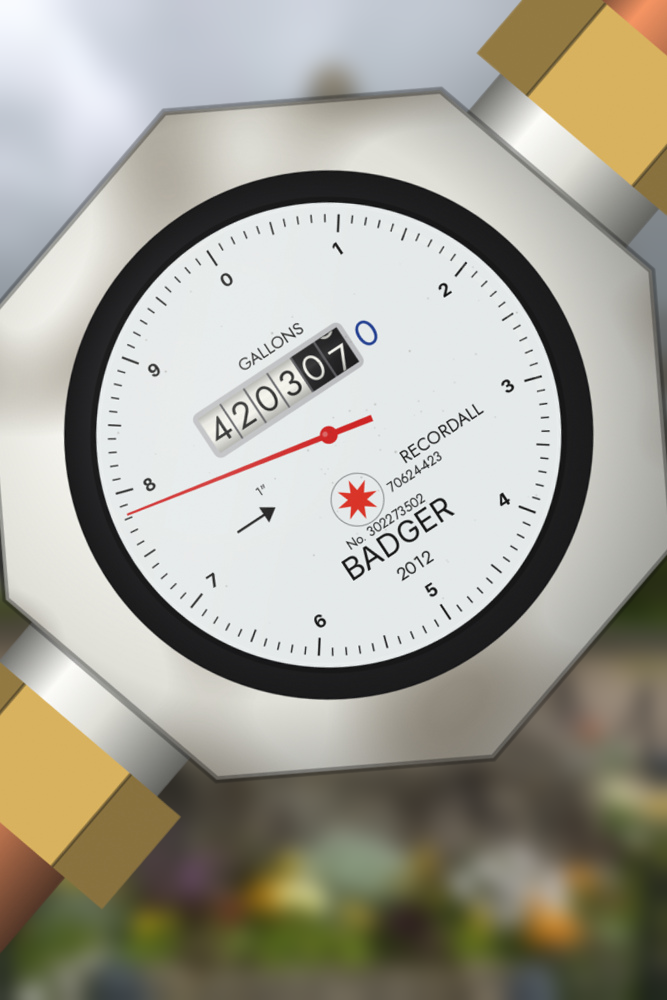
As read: **4203067.8** gal
